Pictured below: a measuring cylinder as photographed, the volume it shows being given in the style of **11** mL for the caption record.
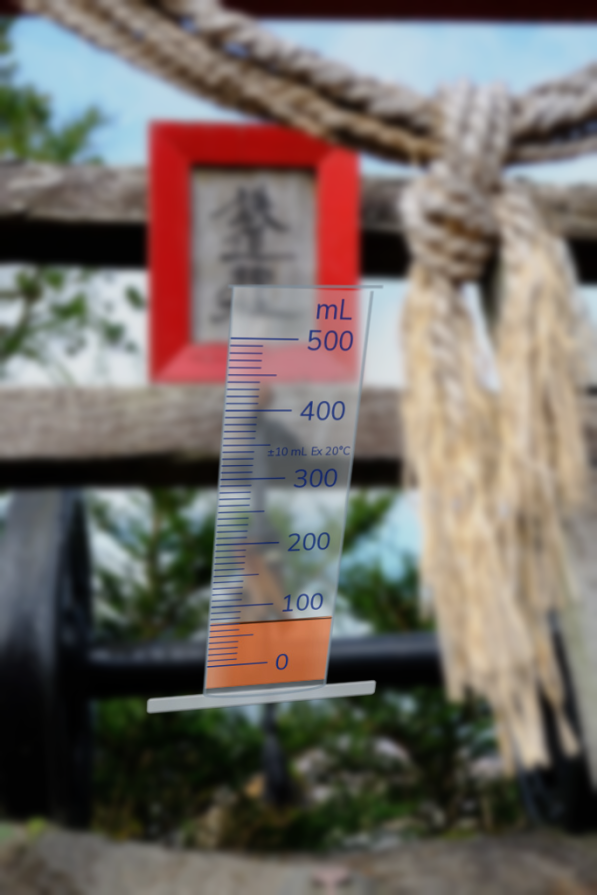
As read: **70** mL
